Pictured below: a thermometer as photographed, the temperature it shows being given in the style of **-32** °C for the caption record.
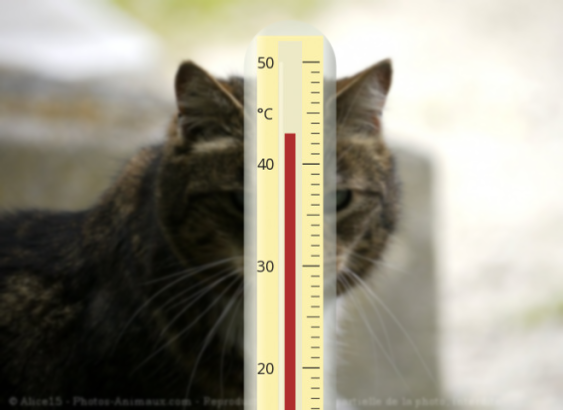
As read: **43** °C
